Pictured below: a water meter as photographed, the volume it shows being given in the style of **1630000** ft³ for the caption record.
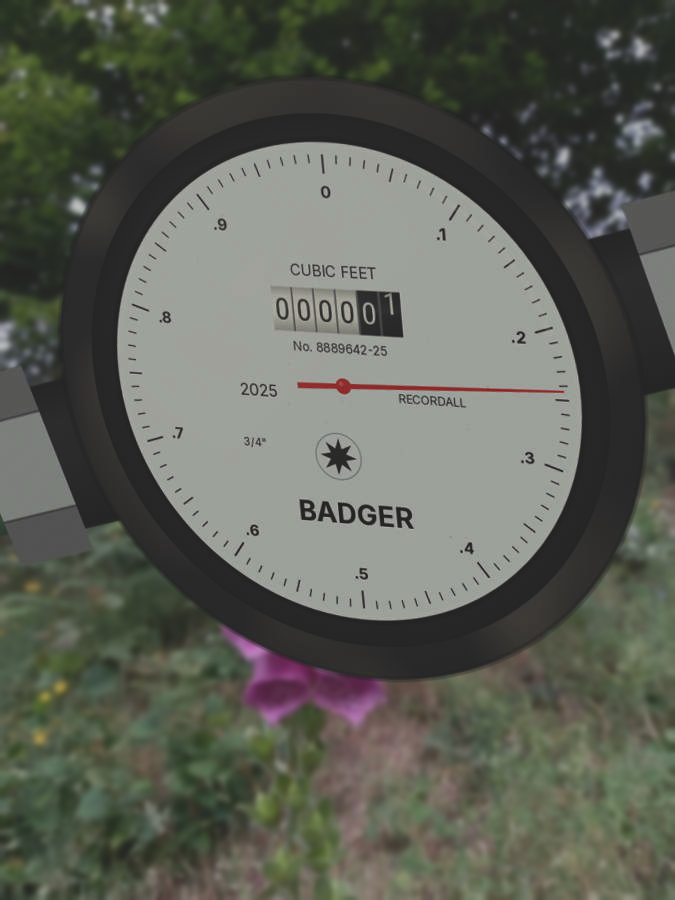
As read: **1.24** ft³
